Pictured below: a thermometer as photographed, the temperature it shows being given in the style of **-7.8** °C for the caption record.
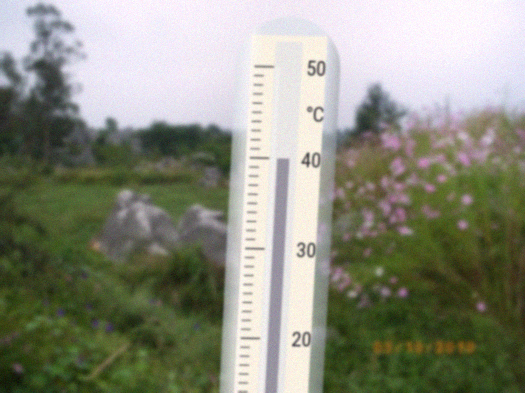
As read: **40** °C
